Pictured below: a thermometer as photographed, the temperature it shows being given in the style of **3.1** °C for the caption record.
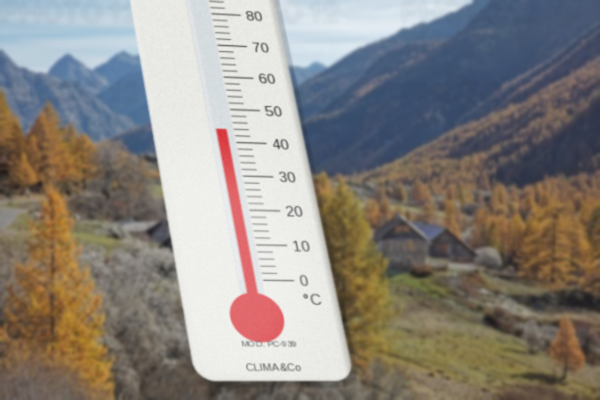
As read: **44** °C
